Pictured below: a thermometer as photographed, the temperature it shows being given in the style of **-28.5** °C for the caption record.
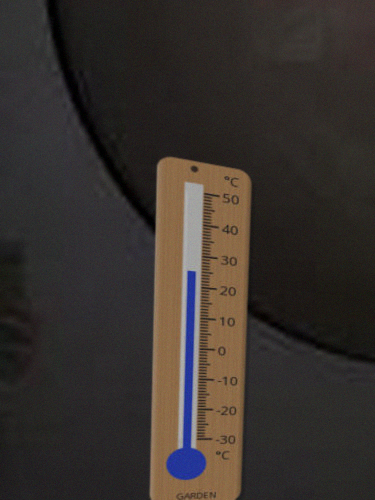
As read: **25** °C
